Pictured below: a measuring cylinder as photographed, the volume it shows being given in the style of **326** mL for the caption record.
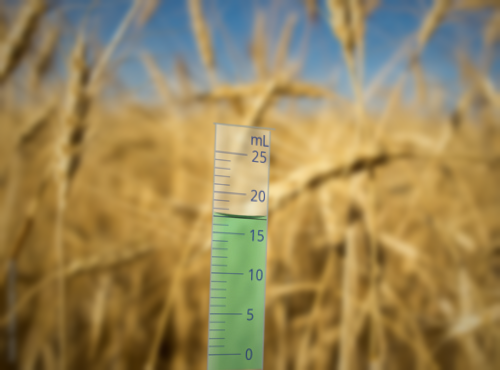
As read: **17** mL
